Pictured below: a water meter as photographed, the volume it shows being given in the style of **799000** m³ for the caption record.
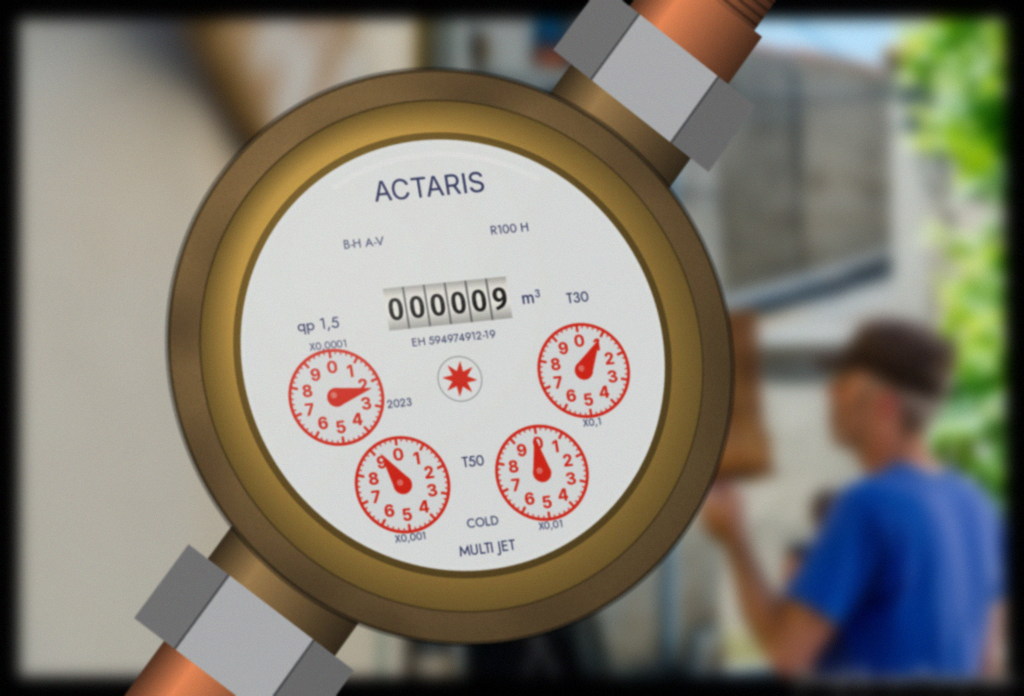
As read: **9.0992** m³
